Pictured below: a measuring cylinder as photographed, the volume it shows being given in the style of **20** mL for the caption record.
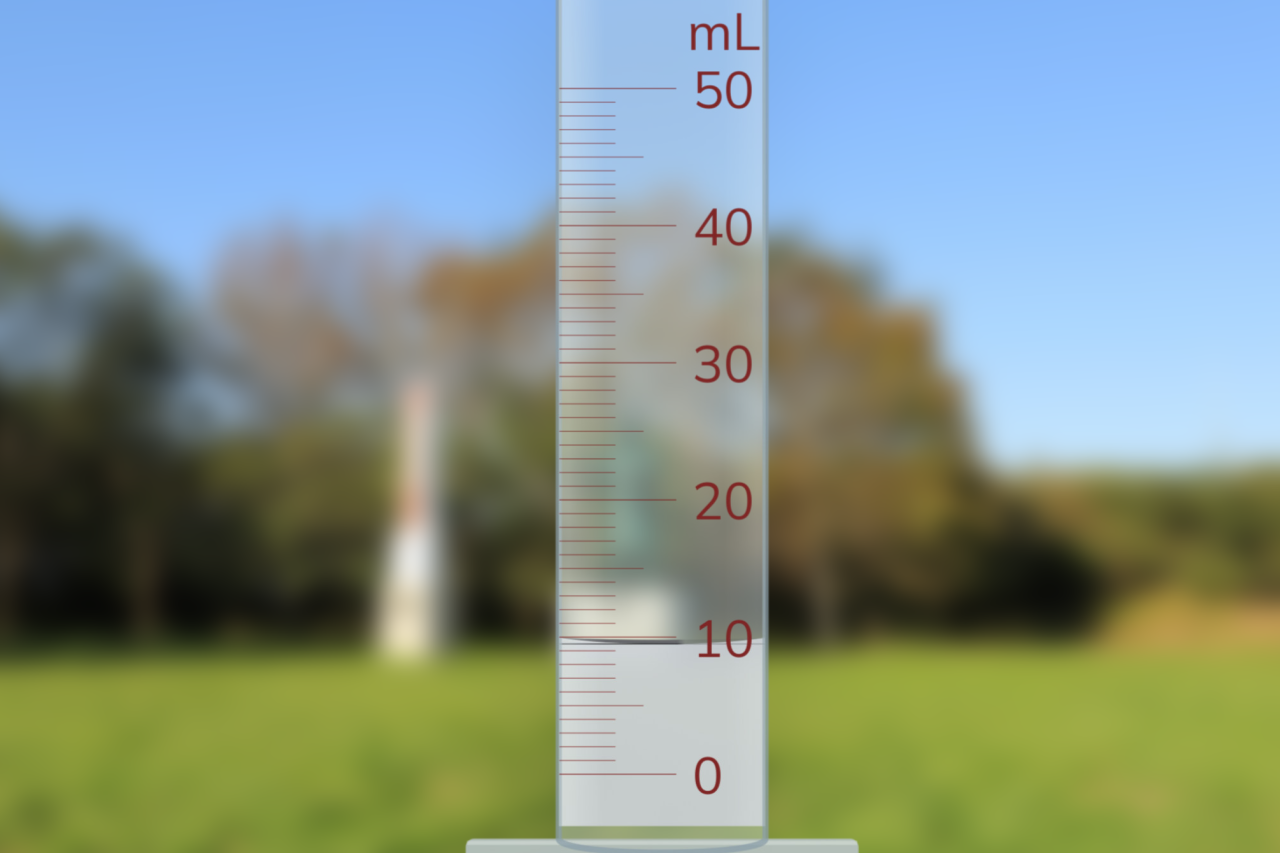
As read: **9.5** mL
